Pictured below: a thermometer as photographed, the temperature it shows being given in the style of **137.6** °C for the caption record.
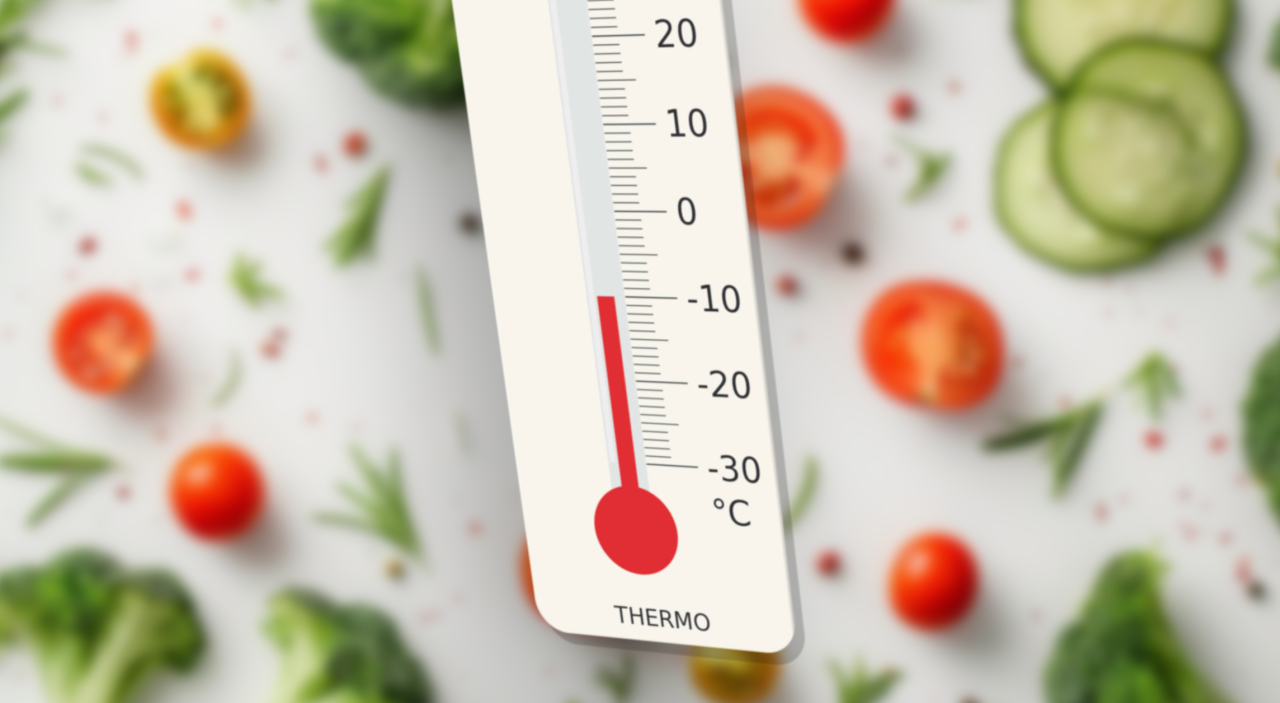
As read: **-10** °C
